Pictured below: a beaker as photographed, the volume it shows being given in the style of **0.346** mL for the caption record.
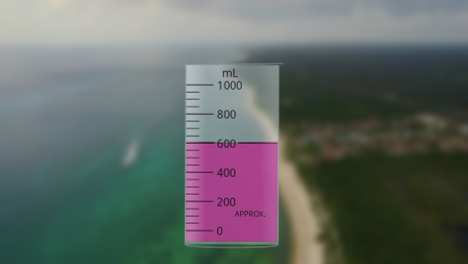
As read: **600** mL
